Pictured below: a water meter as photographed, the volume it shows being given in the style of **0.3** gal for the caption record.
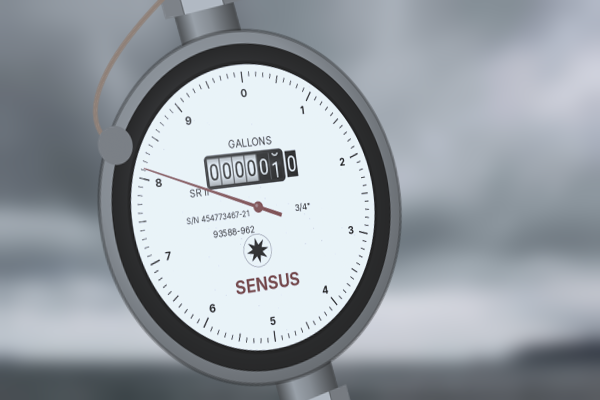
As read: **8.1** gal
